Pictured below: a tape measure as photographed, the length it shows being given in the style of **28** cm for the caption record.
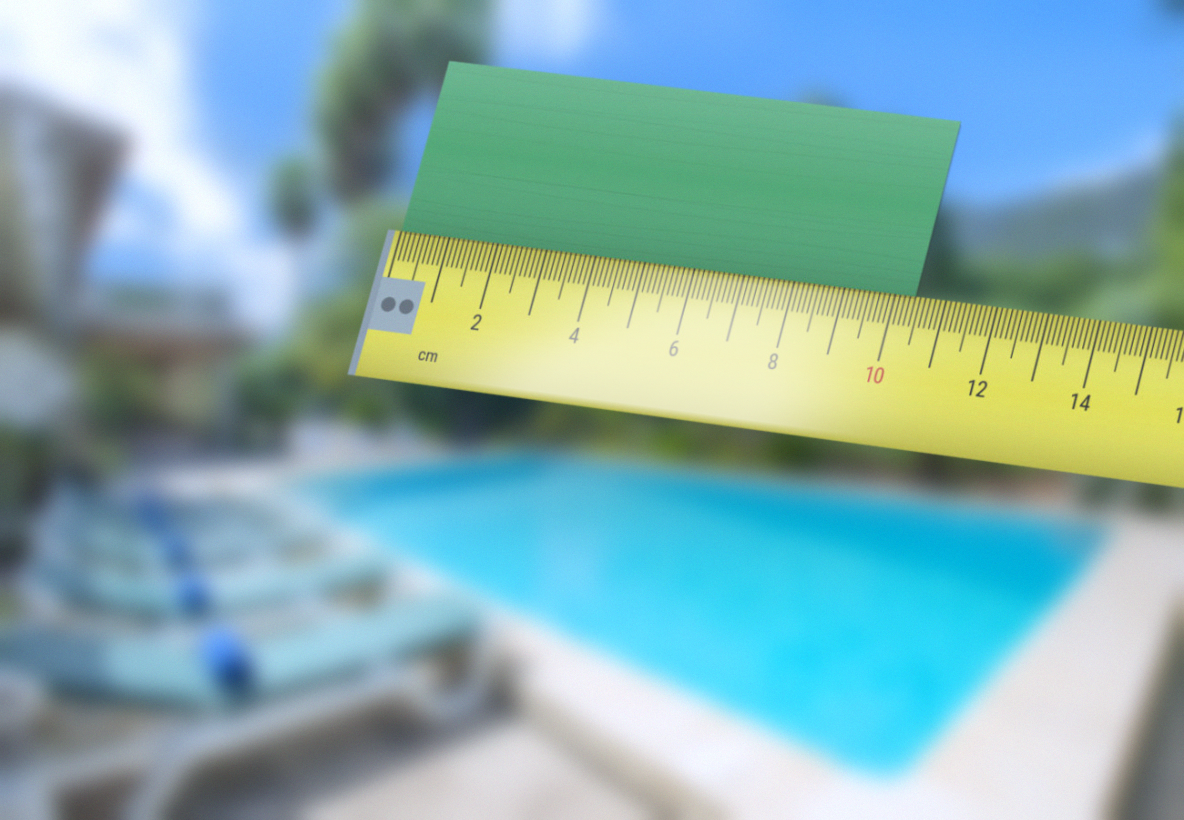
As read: **10.4** cm
